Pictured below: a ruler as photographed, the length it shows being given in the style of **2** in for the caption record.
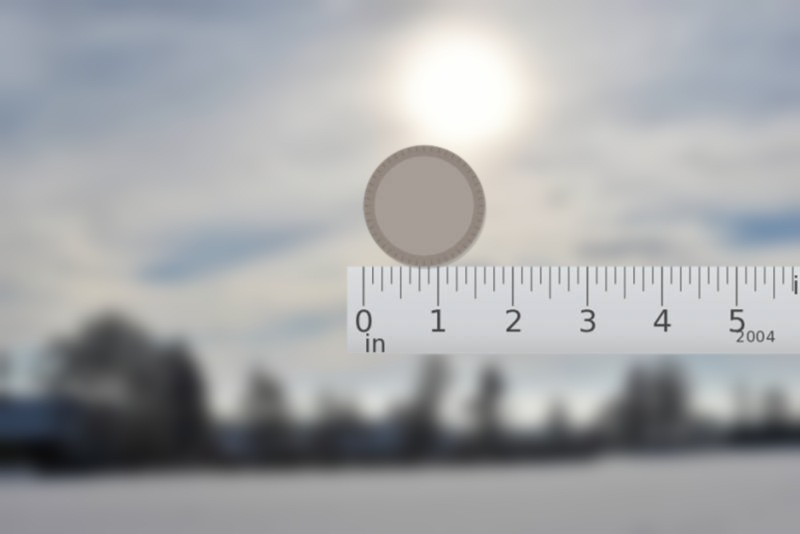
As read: **1.625** in
